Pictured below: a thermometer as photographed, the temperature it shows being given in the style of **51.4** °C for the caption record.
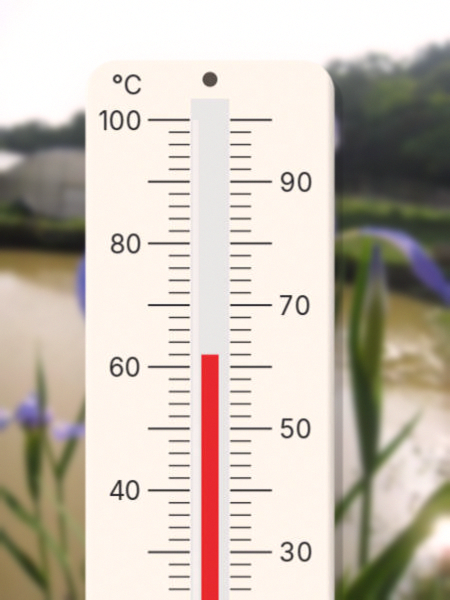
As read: **62** °C
